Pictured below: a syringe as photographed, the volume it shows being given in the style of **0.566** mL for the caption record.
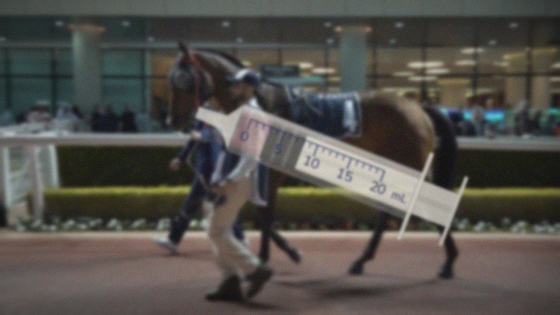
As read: **3** mL
